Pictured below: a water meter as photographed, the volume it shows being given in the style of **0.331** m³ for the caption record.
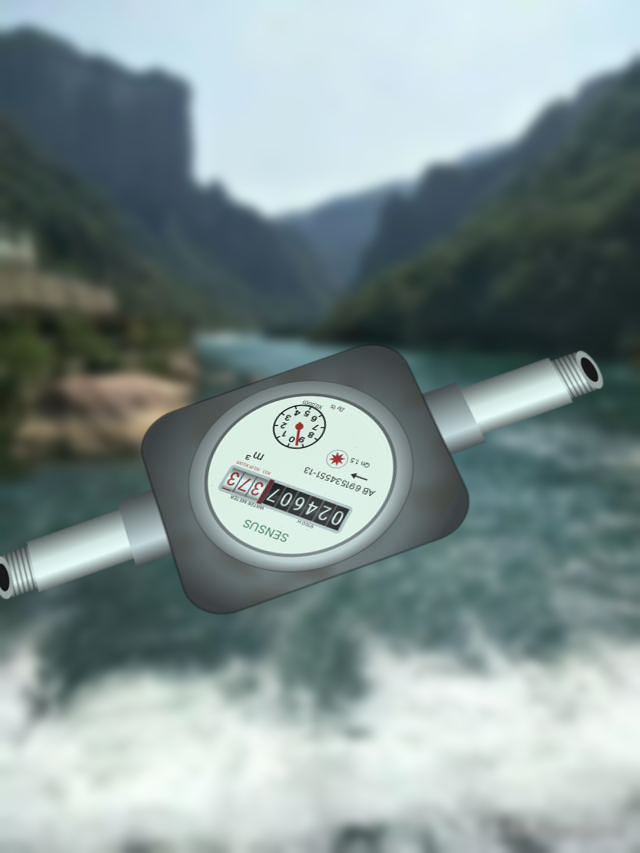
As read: **24607.3729** m³
